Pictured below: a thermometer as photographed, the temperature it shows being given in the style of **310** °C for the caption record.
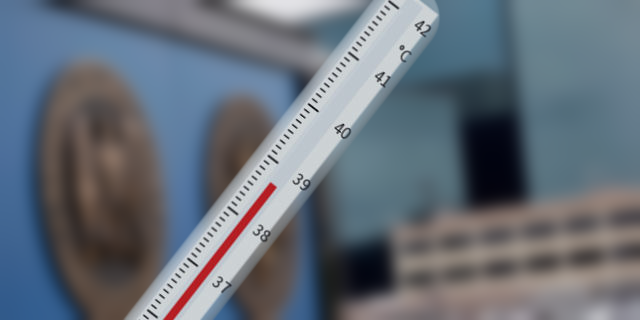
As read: **38.7** °C
